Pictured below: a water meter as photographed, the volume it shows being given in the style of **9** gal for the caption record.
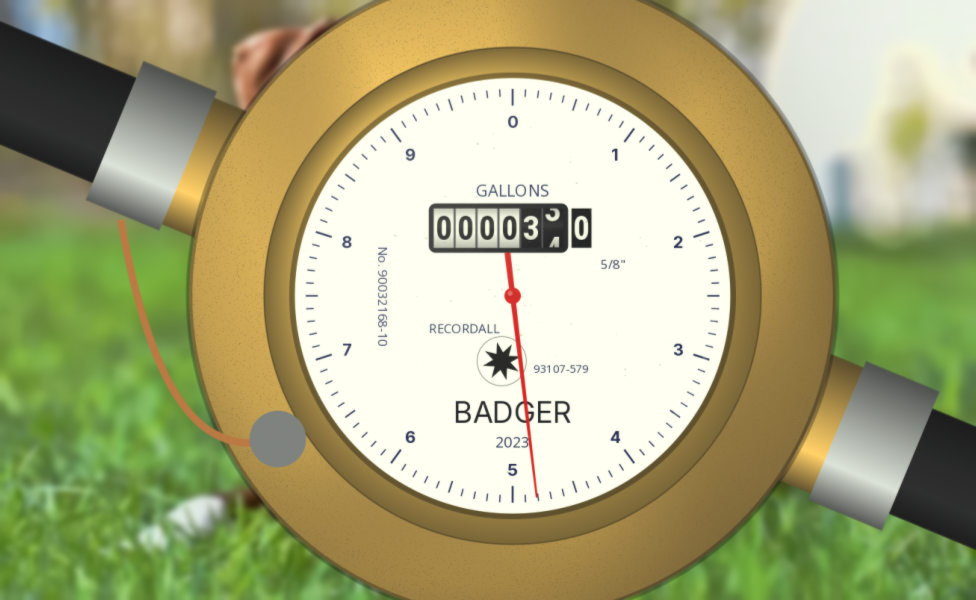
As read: **334.8** gal
